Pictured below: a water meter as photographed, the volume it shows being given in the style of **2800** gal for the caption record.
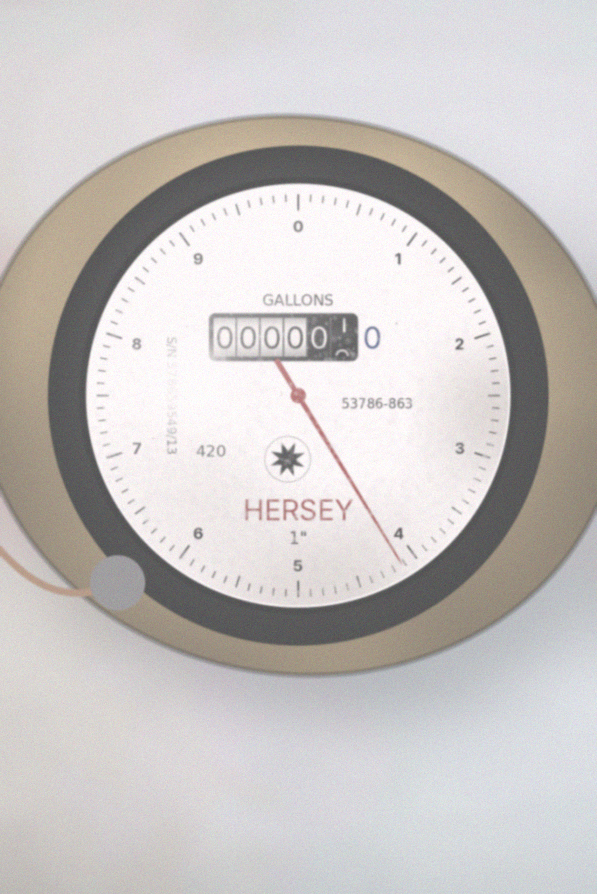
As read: **14.1** gal
